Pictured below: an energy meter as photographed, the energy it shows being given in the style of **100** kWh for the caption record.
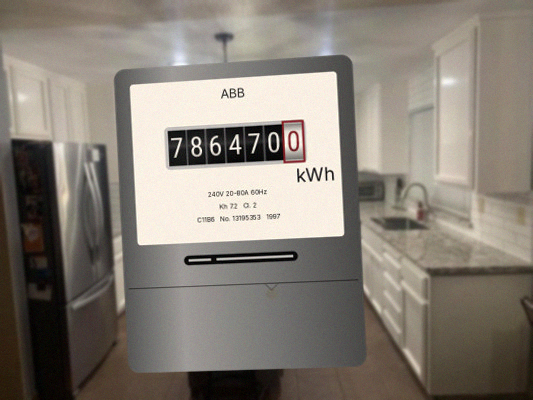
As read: **786470.0** kWh
